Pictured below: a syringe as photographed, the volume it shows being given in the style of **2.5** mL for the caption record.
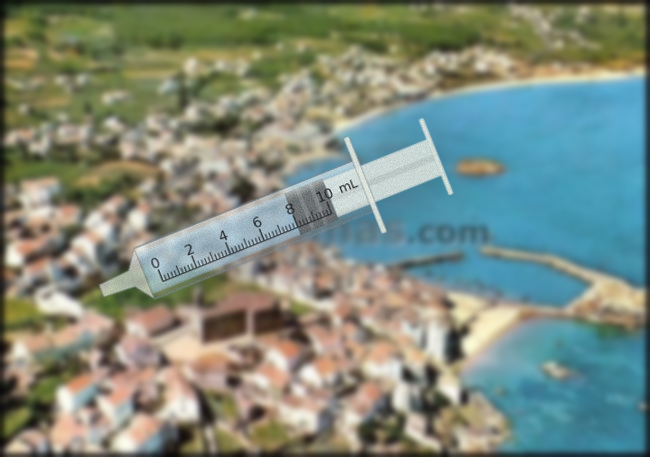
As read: **8** mL
